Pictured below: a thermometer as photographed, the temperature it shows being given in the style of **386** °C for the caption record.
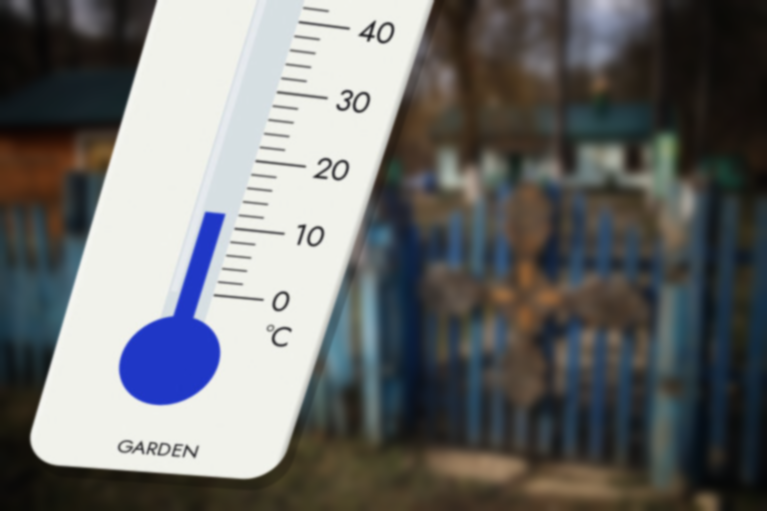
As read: **12** °C
